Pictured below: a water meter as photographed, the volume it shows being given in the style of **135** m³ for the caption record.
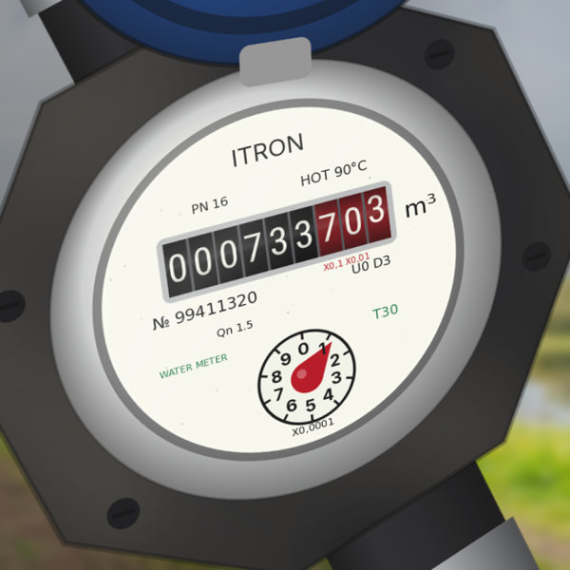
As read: **733.7031** m³
